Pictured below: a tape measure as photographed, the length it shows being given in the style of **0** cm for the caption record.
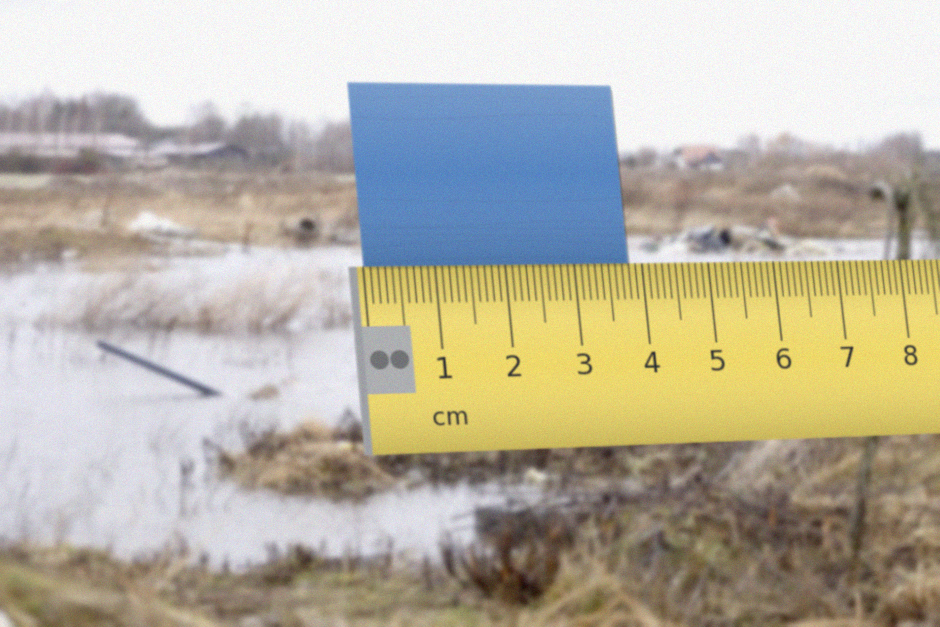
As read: **3.8** cm
